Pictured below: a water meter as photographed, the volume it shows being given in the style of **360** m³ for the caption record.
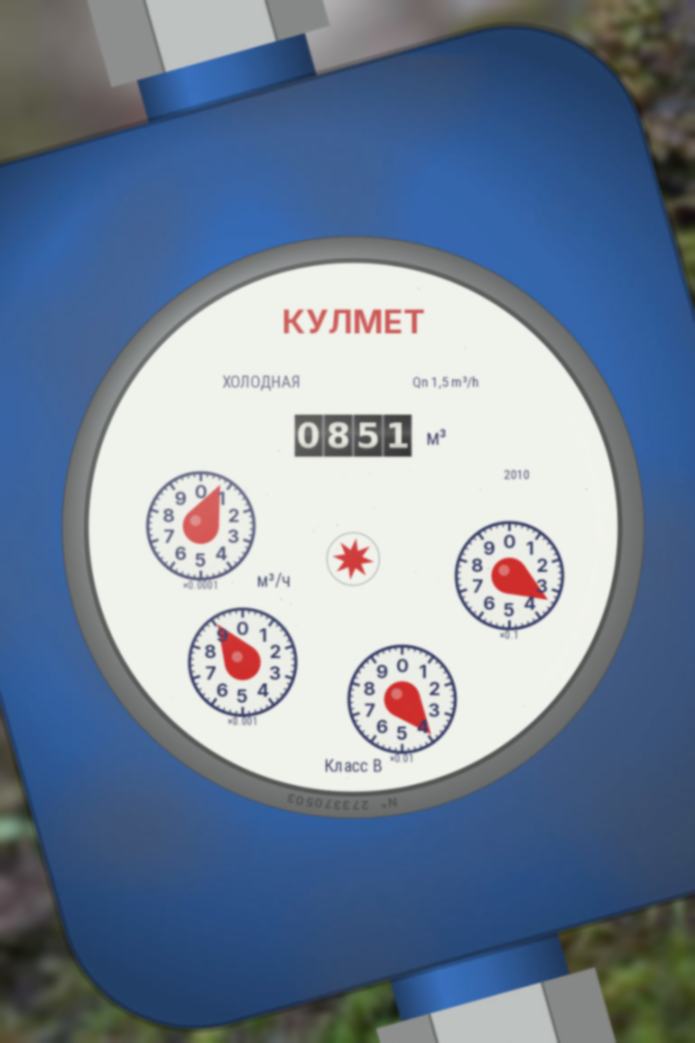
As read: **851.3390** m³
